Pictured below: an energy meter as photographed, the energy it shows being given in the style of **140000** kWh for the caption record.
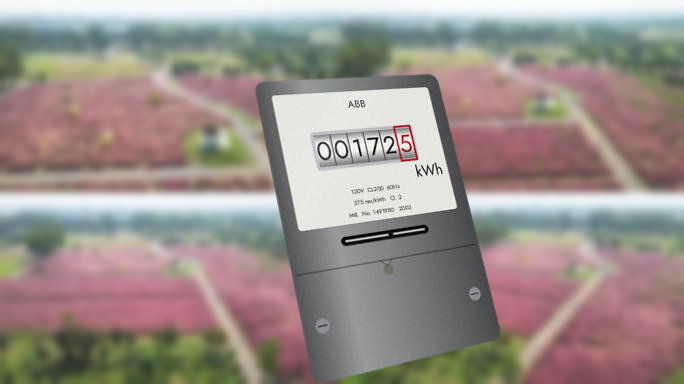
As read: **172.5** kWh
